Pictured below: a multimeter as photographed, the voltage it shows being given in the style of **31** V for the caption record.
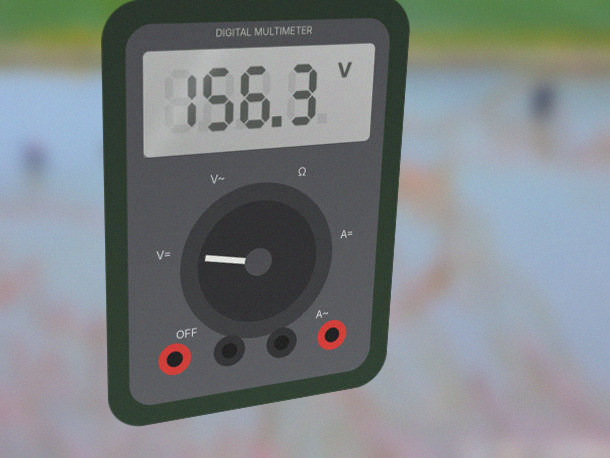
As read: **156.3** V
